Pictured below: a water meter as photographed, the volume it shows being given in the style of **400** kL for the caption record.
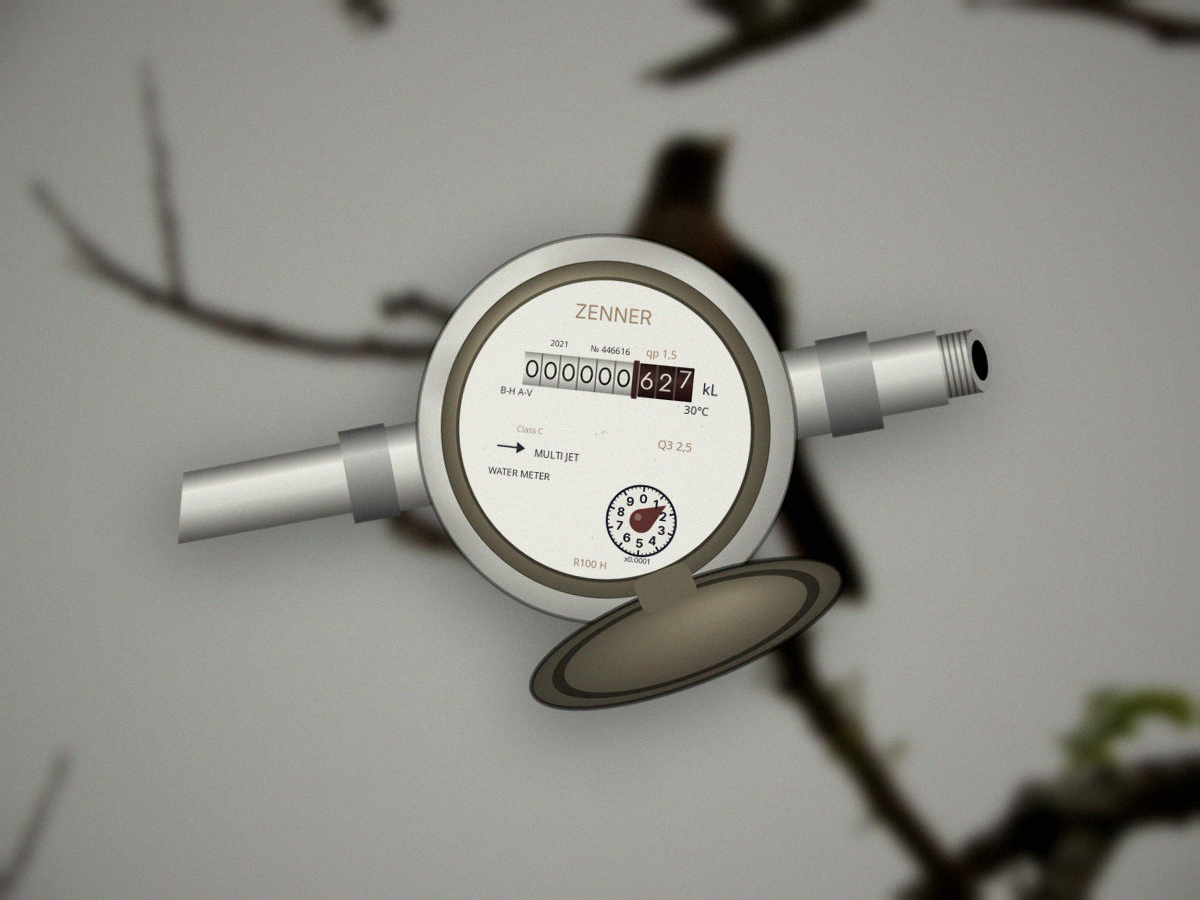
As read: **0.6271** kL
